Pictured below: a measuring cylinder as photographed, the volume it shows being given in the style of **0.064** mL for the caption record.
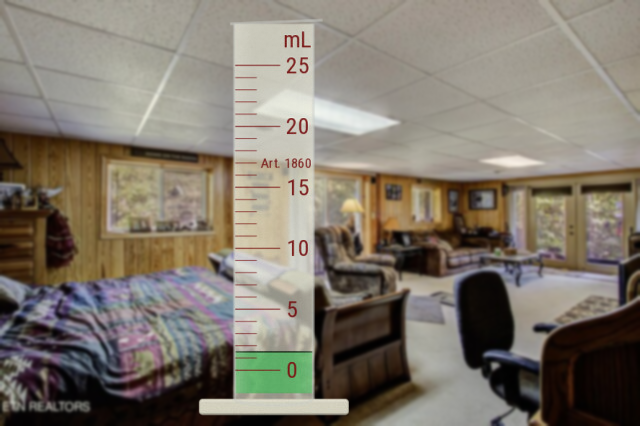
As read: **1.5** mL
